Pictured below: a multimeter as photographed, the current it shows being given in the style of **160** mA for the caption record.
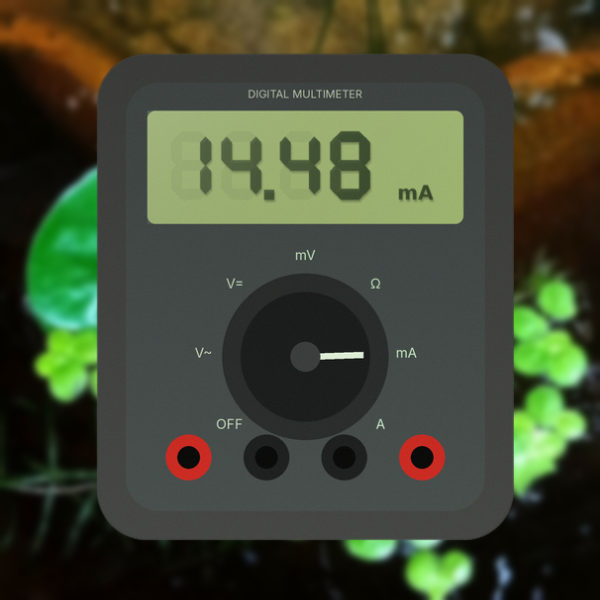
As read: **14.48** mA
